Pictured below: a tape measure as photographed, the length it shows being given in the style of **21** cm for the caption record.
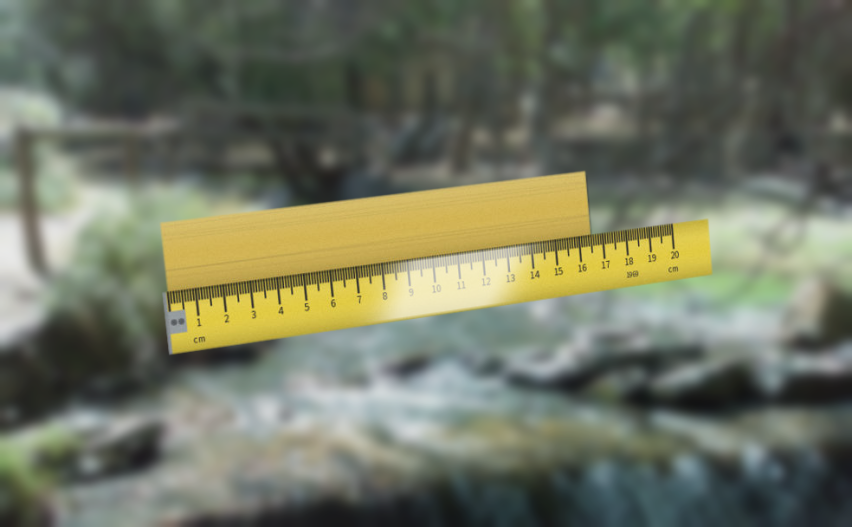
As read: **16.5** cm
